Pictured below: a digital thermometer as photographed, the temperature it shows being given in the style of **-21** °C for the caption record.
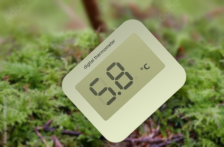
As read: **5.8** °C
